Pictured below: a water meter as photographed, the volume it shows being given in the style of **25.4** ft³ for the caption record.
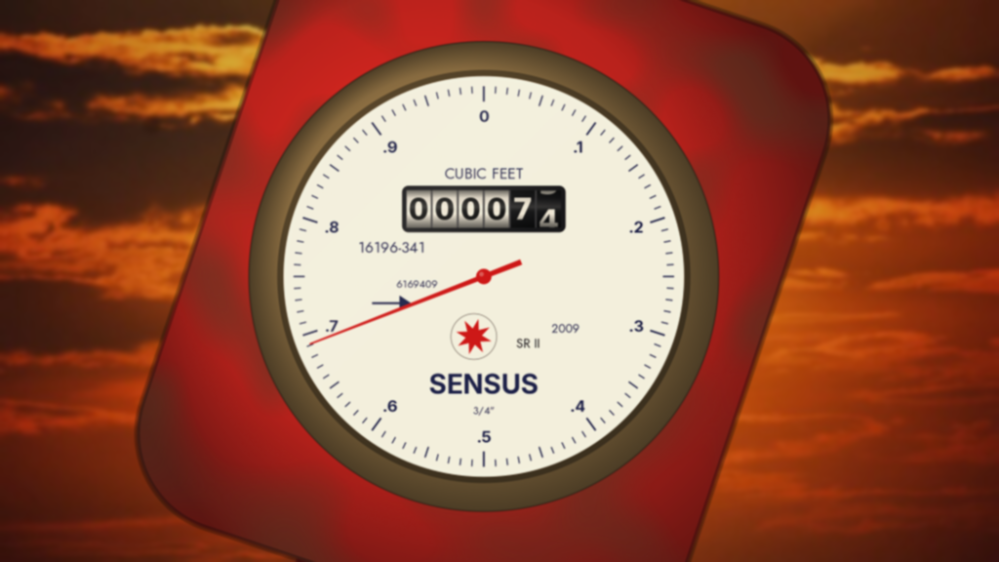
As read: **73.69** ft³
